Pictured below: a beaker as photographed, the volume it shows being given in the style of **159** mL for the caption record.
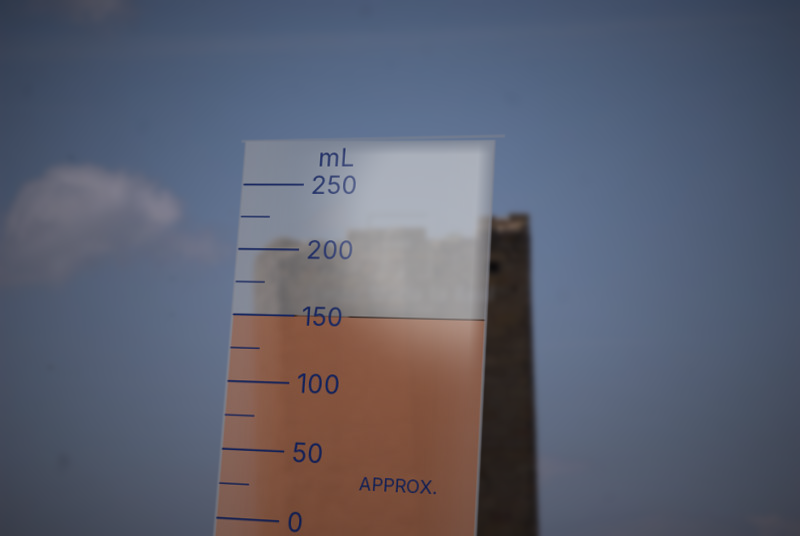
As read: **150** mL
